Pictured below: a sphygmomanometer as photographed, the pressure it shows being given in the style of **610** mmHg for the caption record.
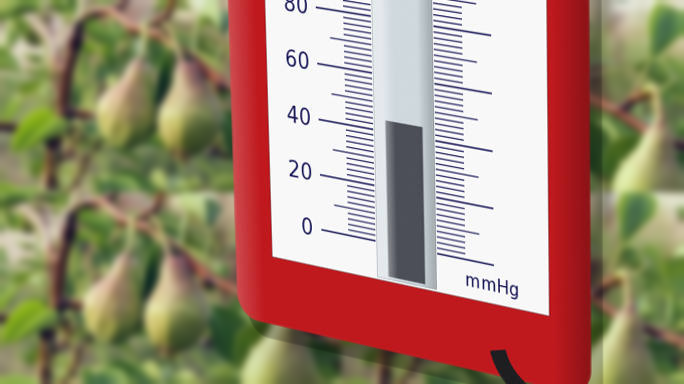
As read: **44** mmHg
